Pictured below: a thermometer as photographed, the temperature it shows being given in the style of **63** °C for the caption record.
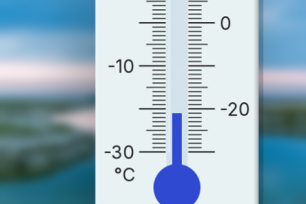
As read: **-21** °C
